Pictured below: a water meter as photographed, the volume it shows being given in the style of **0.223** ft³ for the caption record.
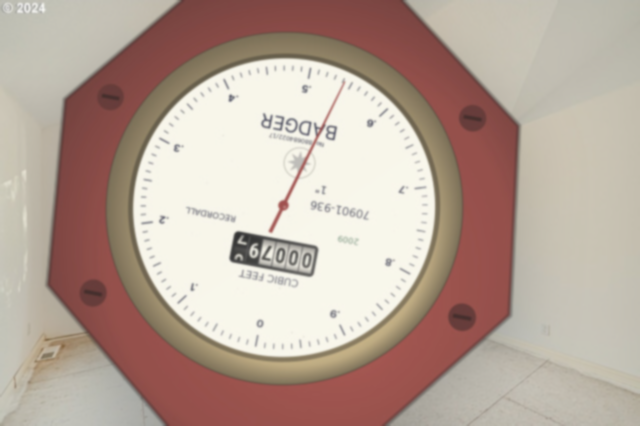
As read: **796.54** ft³
